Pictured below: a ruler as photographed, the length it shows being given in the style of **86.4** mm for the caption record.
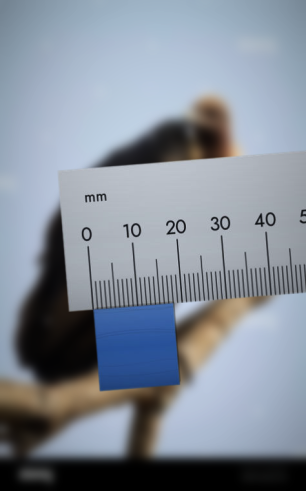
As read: **18** mm
